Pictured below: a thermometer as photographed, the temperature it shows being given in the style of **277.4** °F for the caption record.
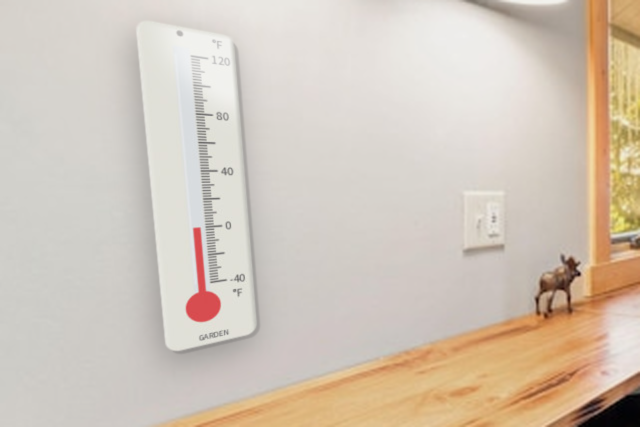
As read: **0** °F
